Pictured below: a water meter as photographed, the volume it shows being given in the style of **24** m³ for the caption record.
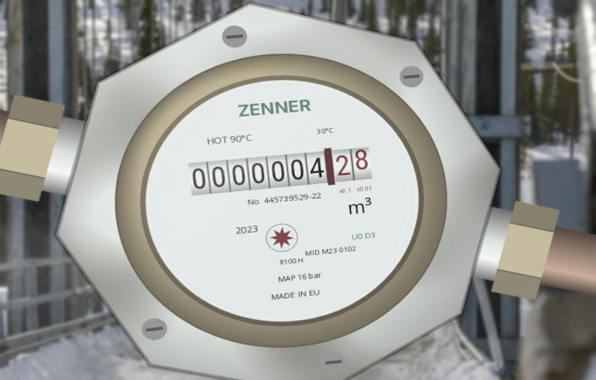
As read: **4.28** m³
